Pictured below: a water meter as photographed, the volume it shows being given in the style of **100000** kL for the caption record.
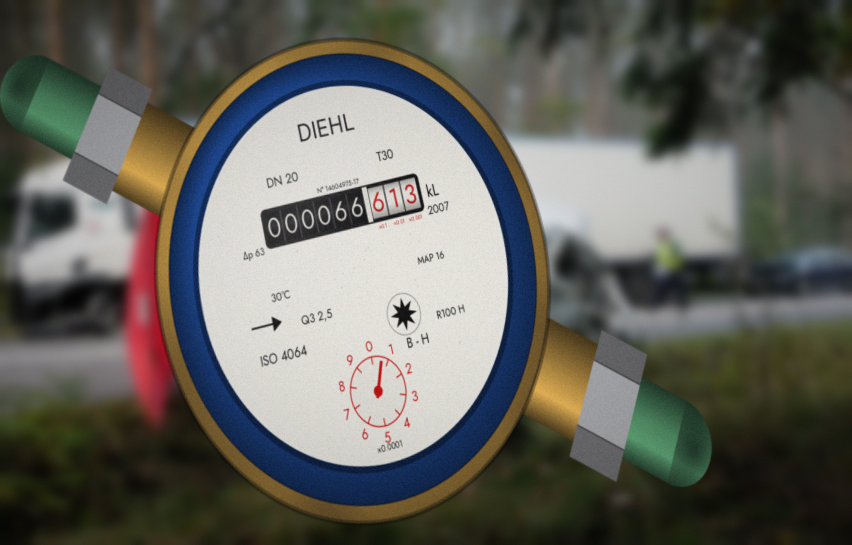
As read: **66.6130** kL
